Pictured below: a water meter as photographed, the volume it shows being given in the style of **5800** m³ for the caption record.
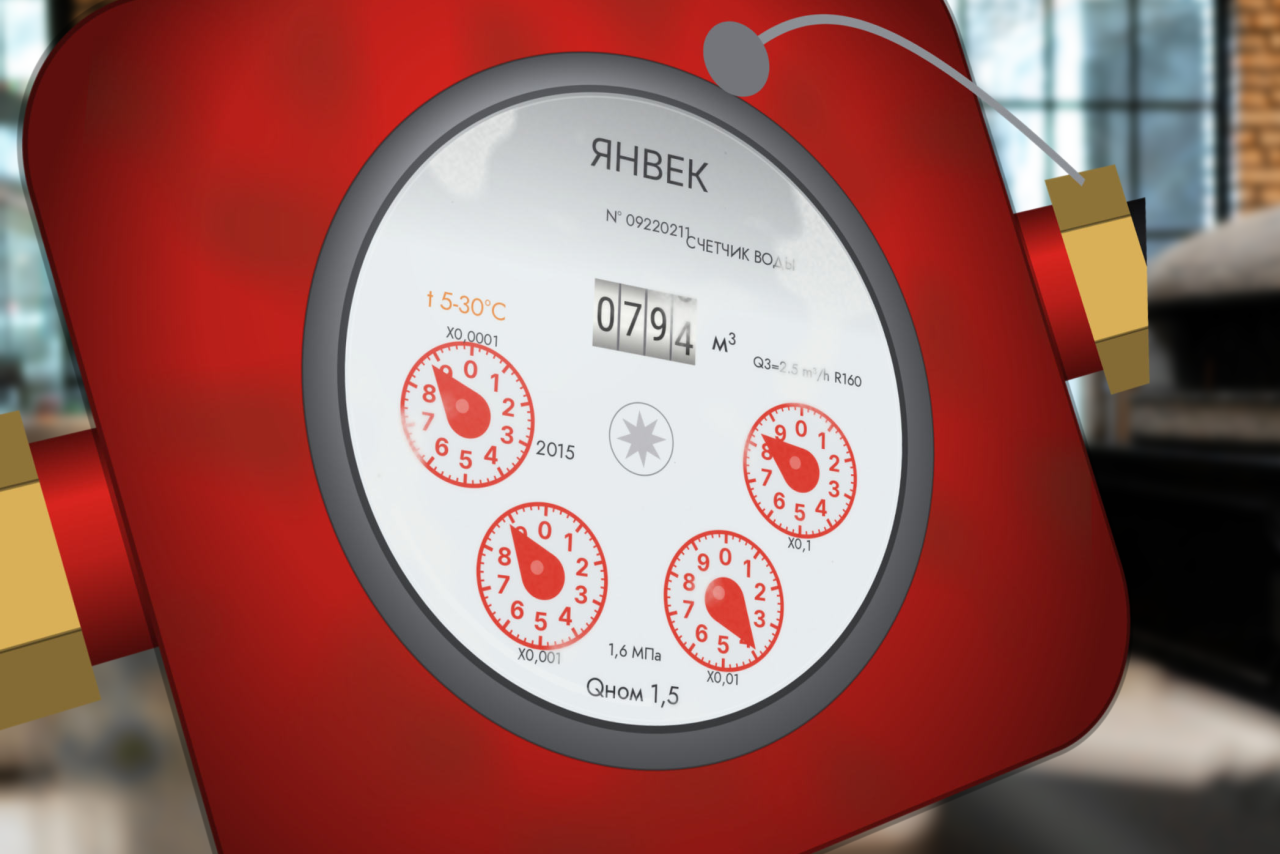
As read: **793.8388** m³
